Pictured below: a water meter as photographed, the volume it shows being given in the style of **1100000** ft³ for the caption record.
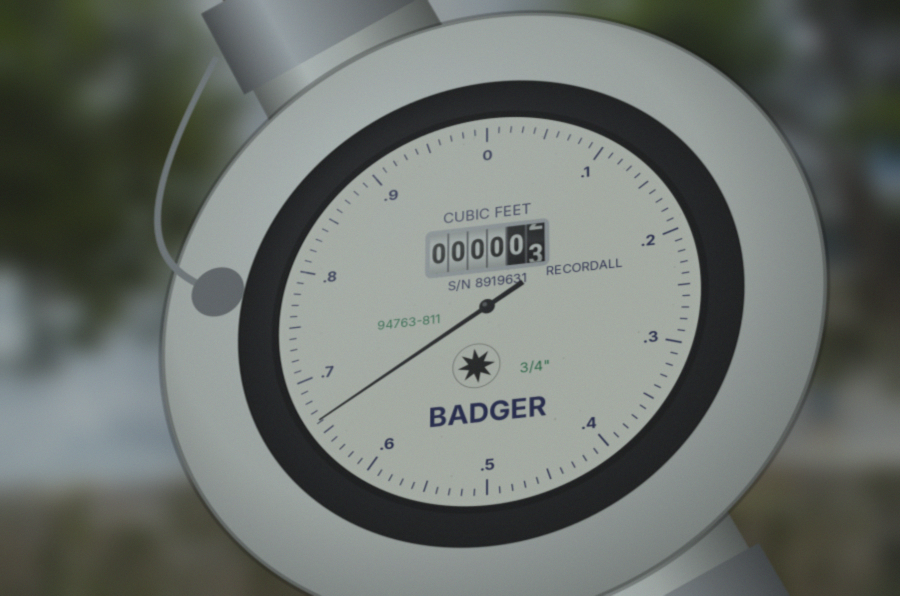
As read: **2.66** ft³
